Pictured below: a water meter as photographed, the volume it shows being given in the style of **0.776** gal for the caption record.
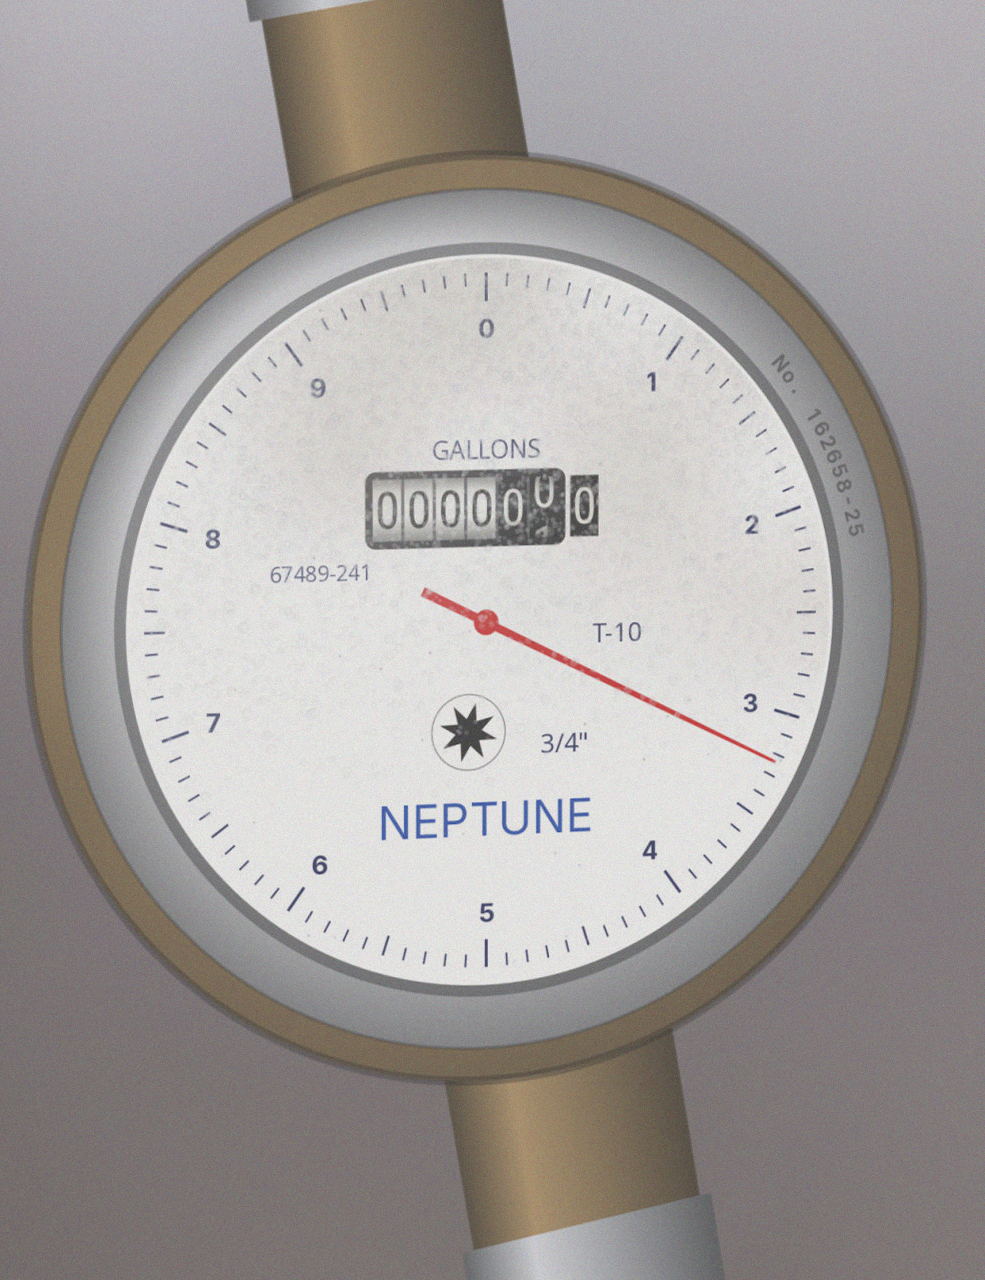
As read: **3.2** gal
